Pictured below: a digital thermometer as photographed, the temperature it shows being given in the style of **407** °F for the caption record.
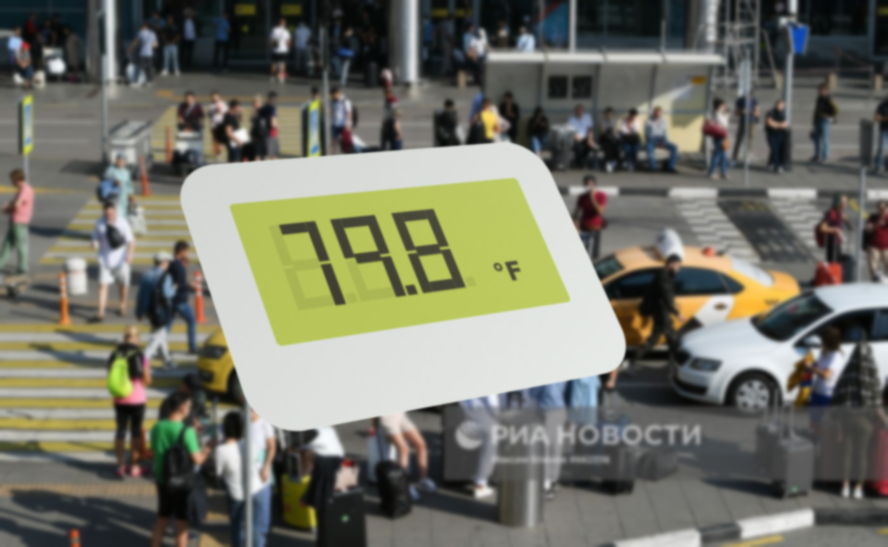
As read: **79.8** °F
